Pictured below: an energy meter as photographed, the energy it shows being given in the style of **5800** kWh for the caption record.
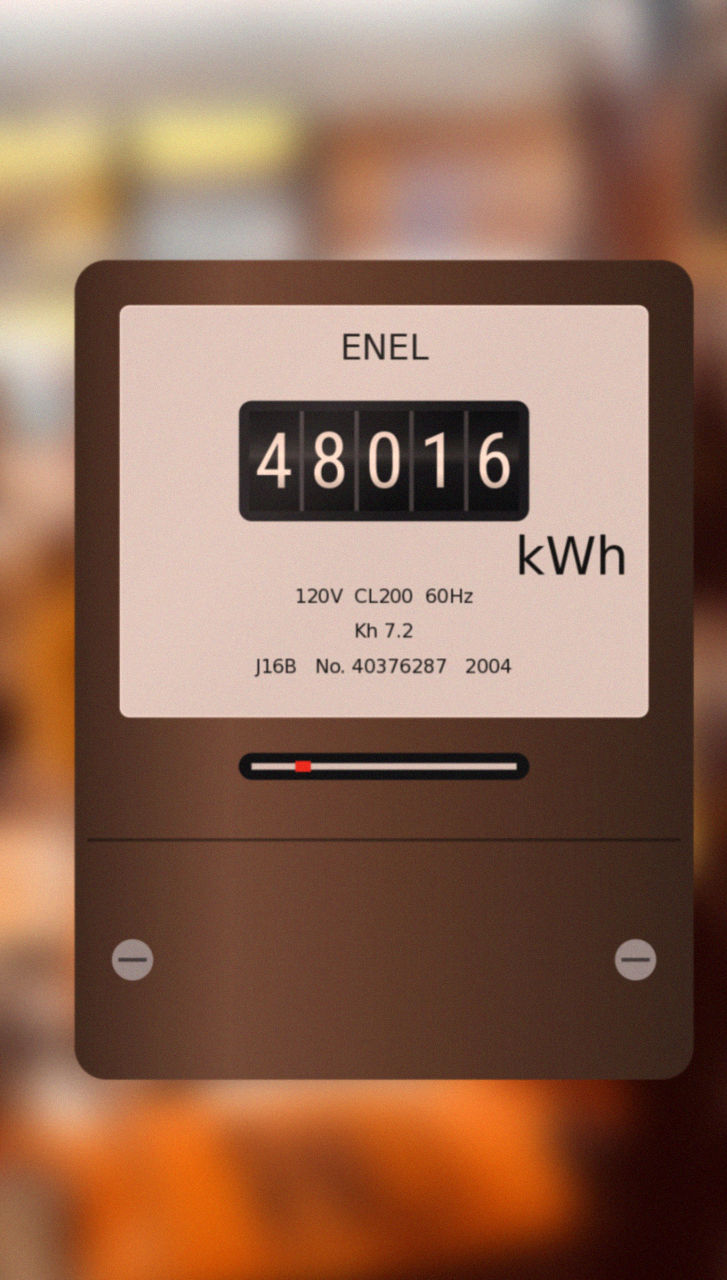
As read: **48016** kWh
